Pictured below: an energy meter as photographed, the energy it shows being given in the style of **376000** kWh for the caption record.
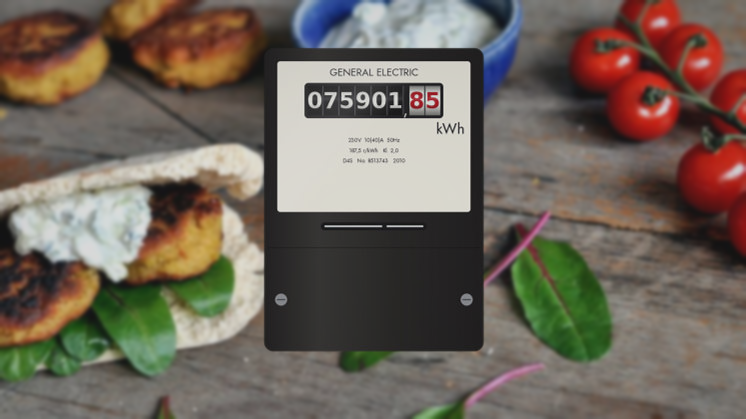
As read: **75901.85** kWh
